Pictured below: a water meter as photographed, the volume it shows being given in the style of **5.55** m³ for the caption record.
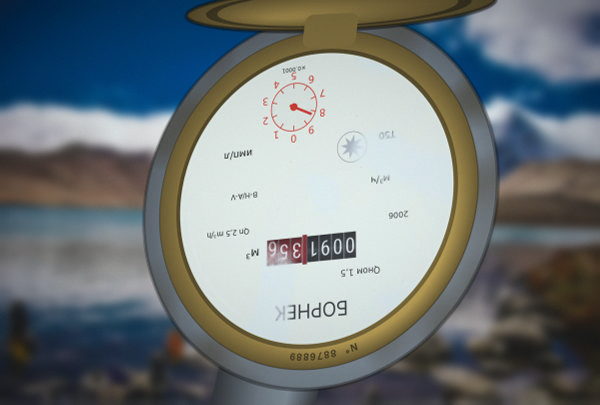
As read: **91.3558** m³
